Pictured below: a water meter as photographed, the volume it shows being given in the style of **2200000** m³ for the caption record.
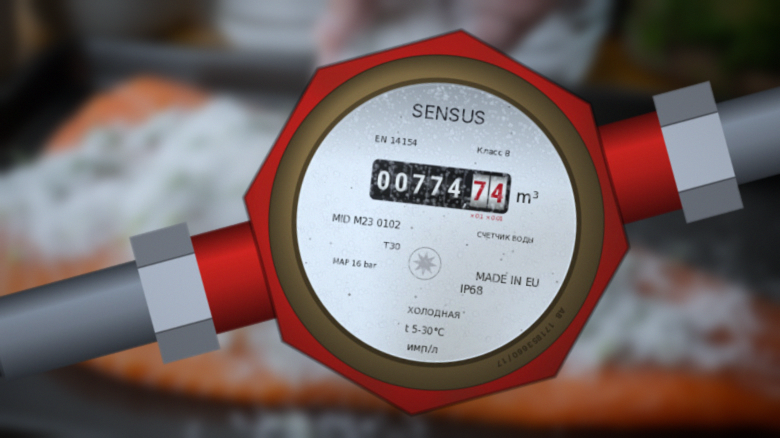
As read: **774.74** m³
